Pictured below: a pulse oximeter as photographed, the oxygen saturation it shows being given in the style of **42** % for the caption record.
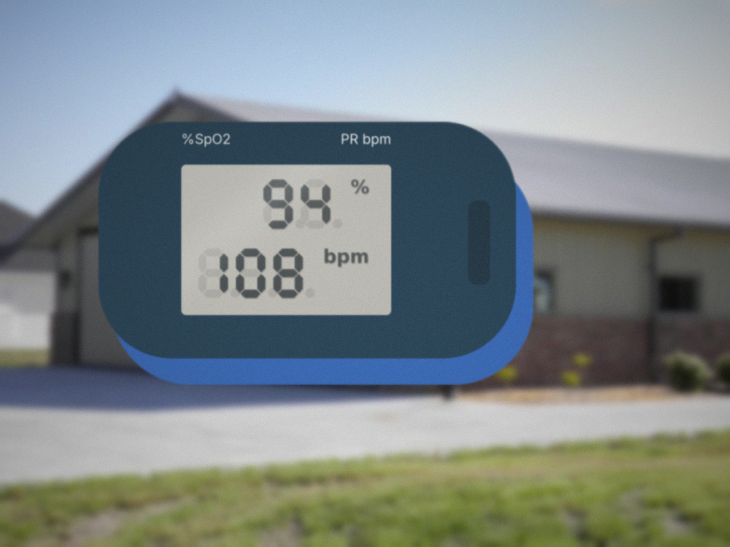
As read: **94** %
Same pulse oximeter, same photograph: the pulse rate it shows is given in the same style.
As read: **108** bpm
